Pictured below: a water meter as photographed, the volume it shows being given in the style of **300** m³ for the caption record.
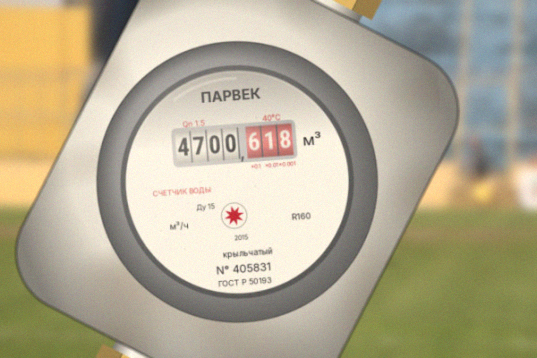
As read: **4700.618** m³
